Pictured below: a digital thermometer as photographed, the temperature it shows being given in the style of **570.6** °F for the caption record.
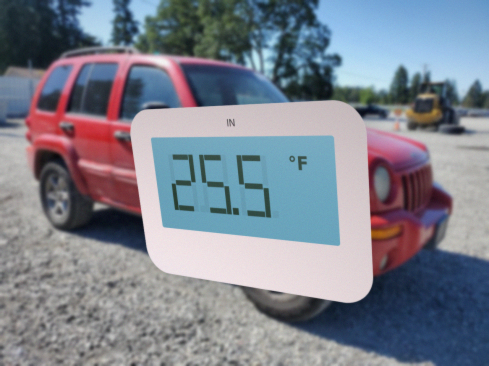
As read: **25.5** °F
